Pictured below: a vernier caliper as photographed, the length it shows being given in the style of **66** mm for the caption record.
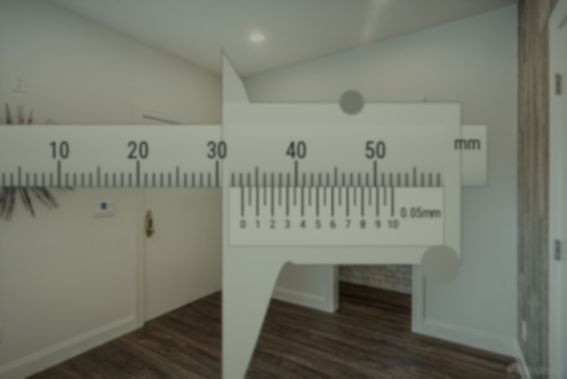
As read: **33.2** mm
